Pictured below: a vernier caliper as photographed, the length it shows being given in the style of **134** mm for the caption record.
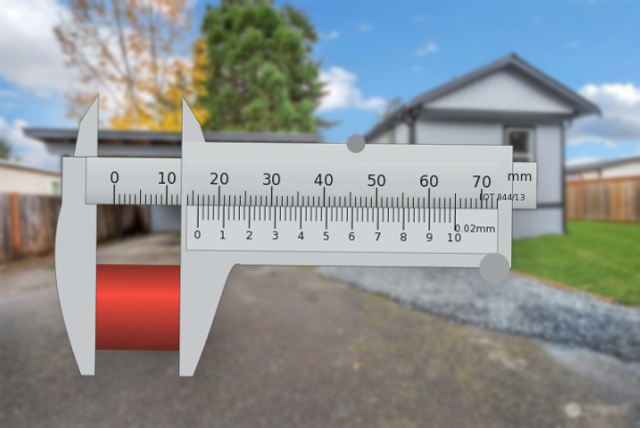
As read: **16.0** mm
